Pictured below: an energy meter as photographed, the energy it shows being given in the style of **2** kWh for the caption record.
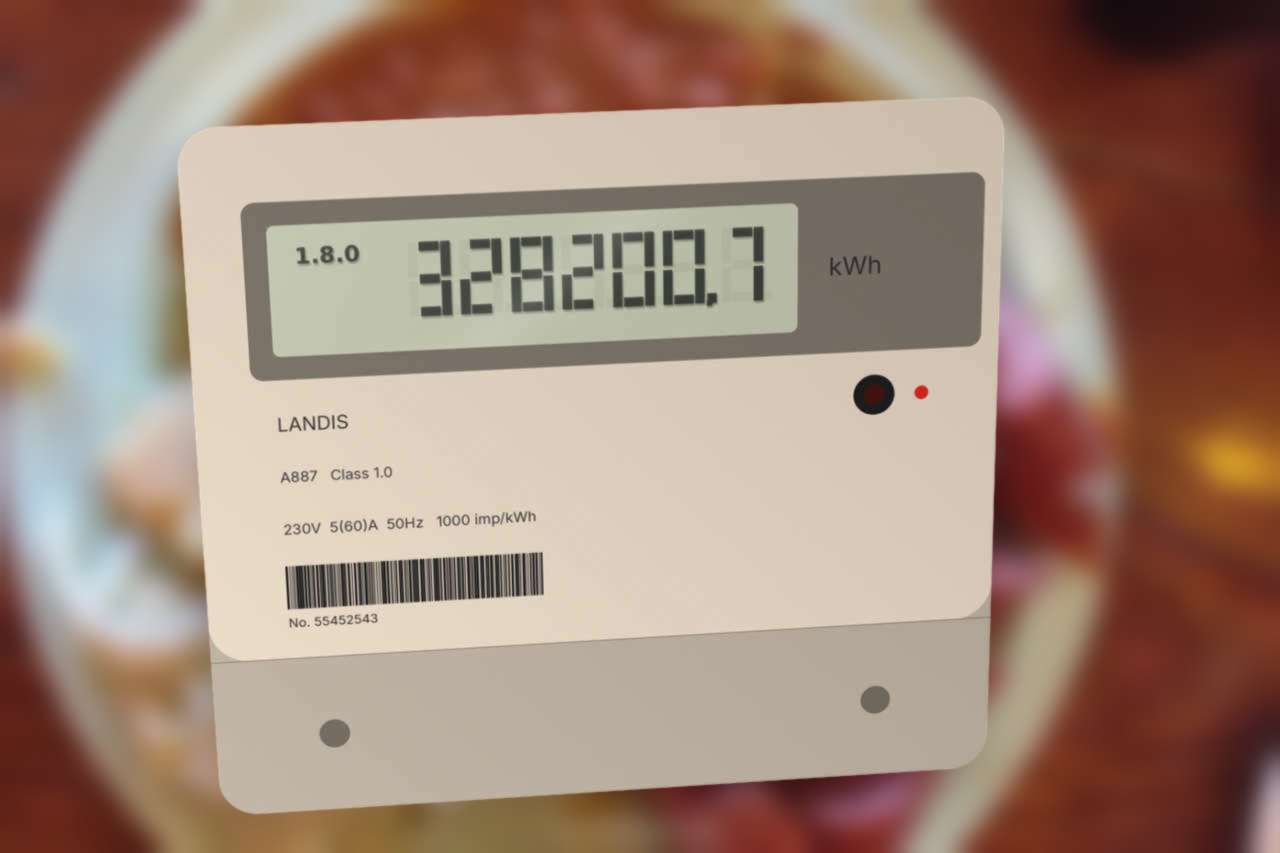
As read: **328200.7** kWh
